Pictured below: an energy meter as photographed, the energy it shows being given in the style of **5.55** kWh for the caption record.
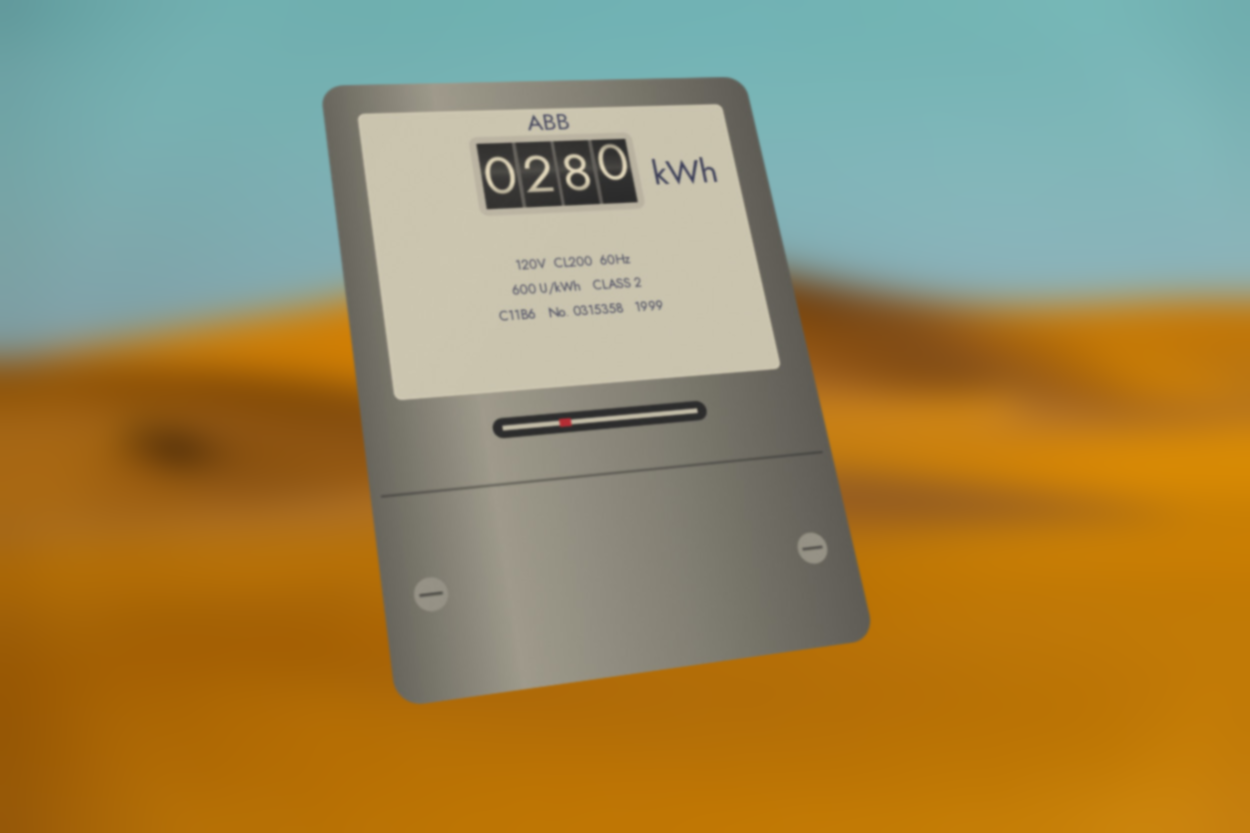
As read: **280** kWh
